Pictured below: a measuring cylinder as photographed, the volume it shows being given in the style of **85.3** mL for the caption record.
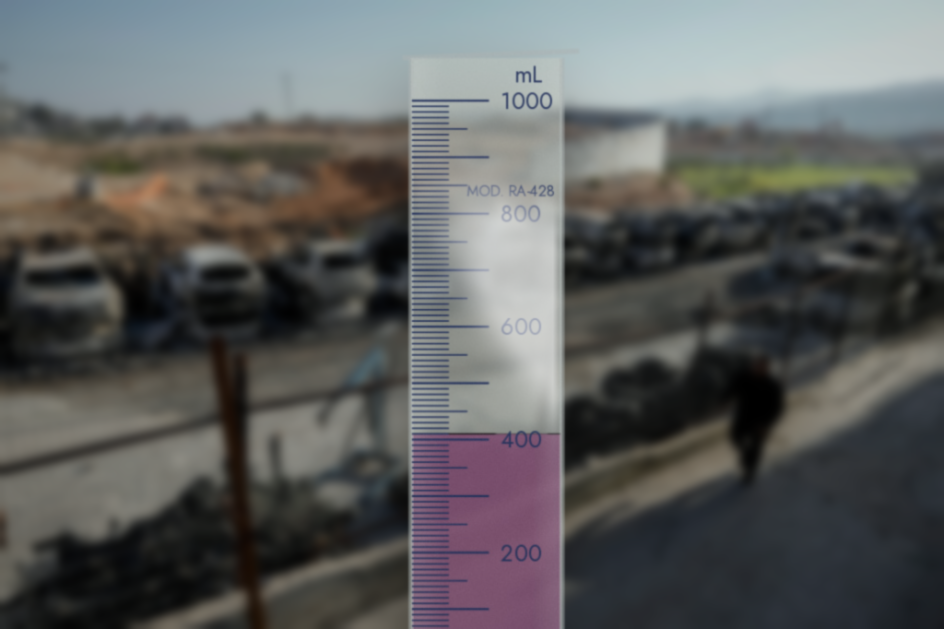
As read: **410** mL
